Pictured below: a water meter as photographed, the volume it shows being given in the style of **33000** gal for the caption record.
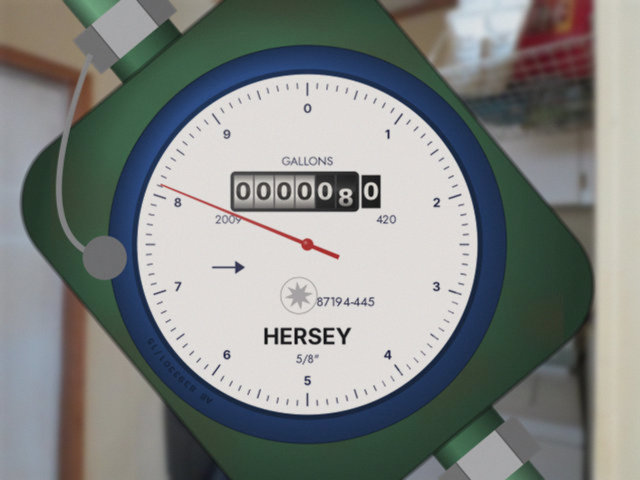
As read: **78.1** gal
